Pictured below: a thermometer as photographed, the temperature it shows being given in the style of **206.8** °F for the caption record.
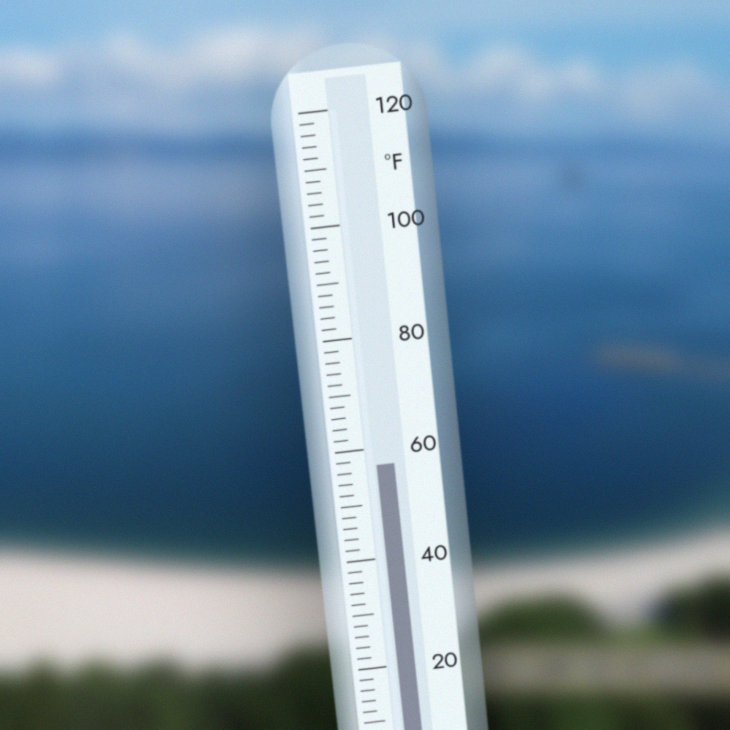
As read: **57** °F
